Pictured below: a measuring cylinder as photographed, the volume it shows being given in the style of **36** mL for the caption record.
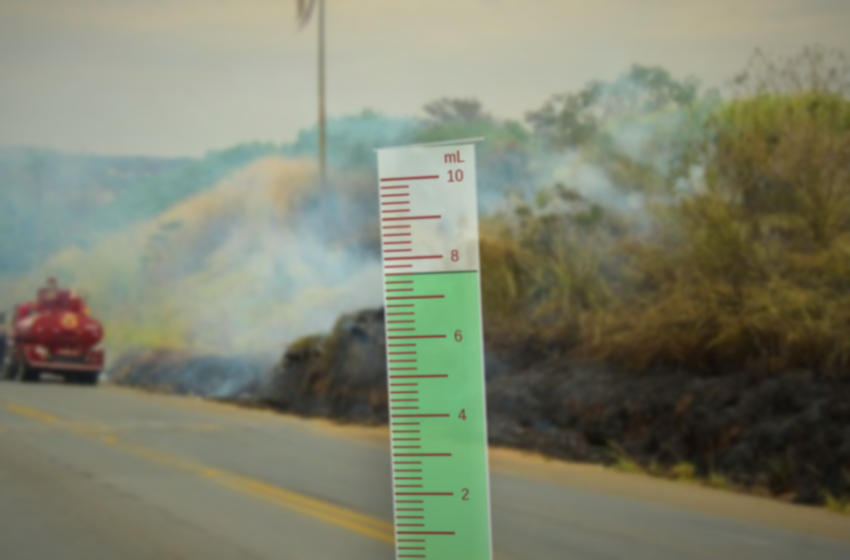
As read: **7.6** mL
